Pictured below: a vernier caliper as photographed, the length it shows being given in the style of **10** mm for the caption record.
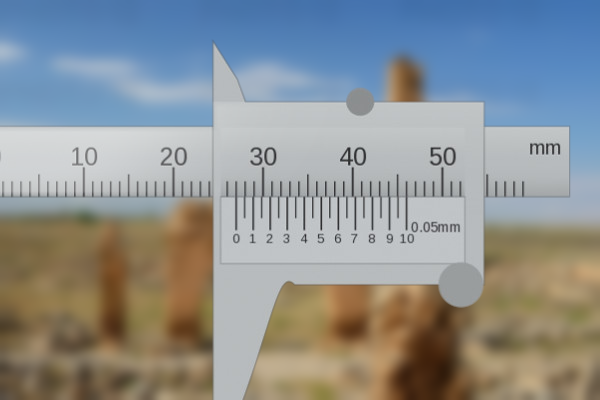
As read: **27.0** mm
